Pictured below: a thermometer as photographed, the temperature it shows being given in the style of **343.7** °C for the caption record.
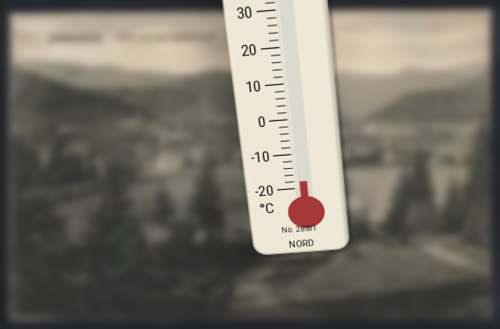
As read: **-18** °C
